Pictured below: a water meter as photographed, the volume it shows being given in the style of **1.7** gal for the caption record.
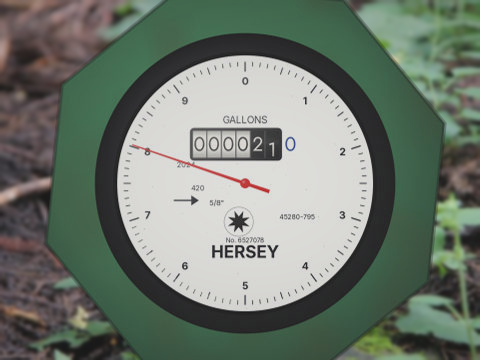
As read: **208.0** gal
